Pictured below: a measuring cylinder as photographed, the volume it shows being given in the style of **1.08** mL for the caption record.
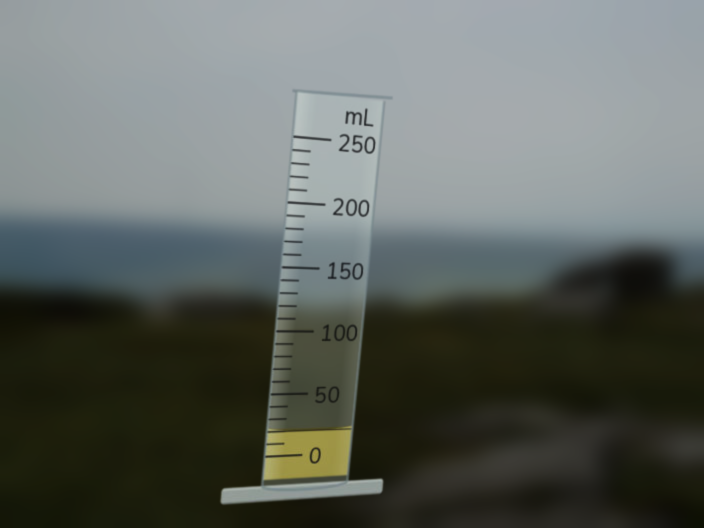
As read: **20** mL
